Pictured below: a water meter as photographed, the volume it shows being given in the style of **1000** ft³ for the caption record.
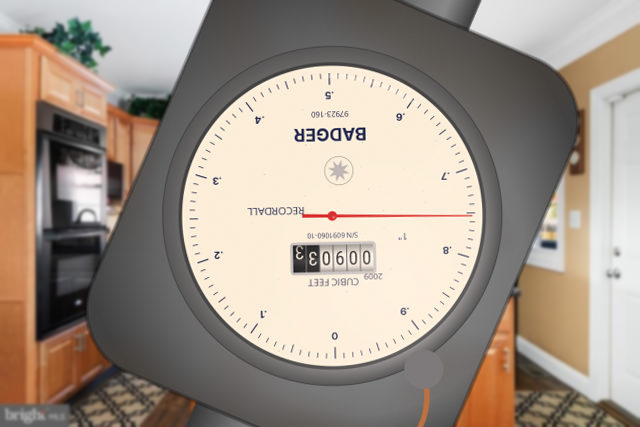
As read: **9032.75** ft³
